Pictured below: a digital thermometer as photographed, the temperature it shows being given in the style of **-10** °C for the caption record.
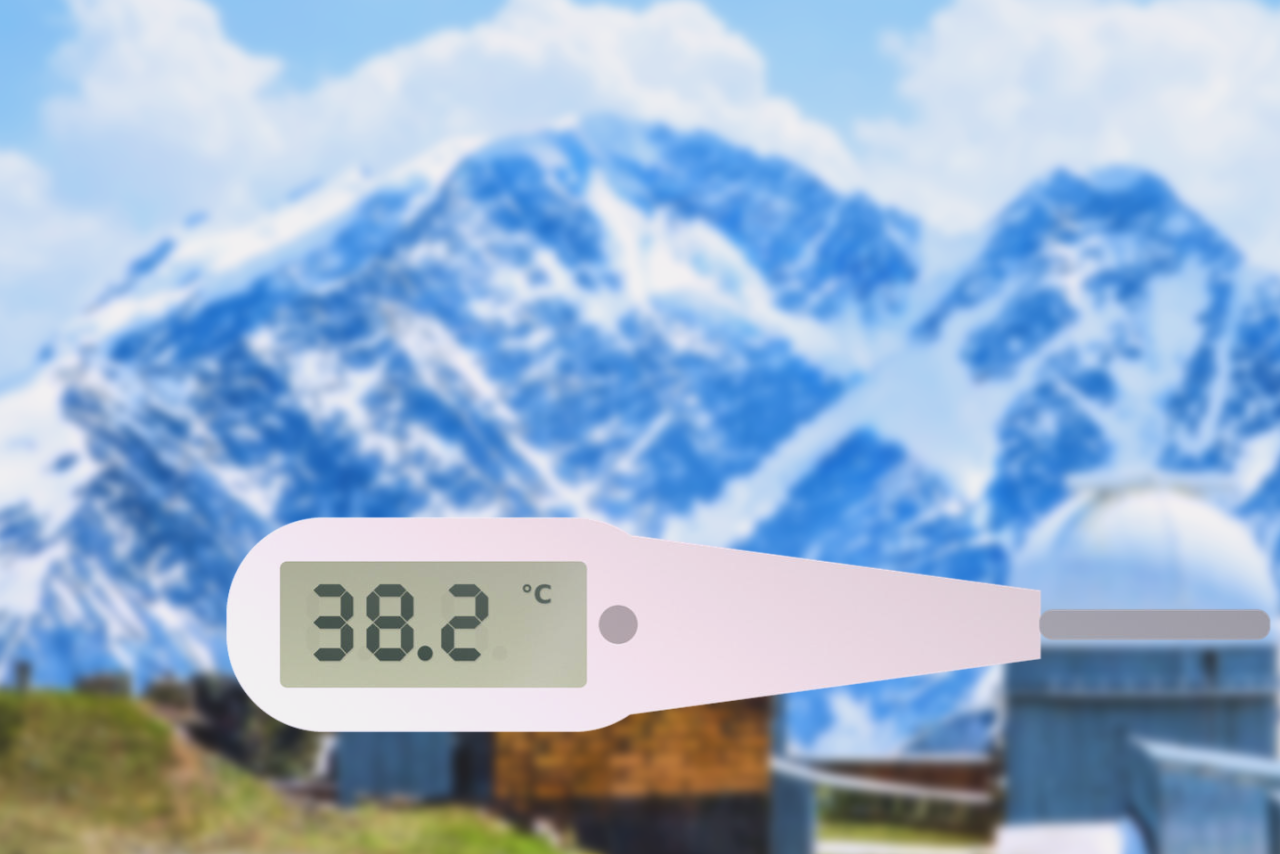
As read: **38.2** °C
